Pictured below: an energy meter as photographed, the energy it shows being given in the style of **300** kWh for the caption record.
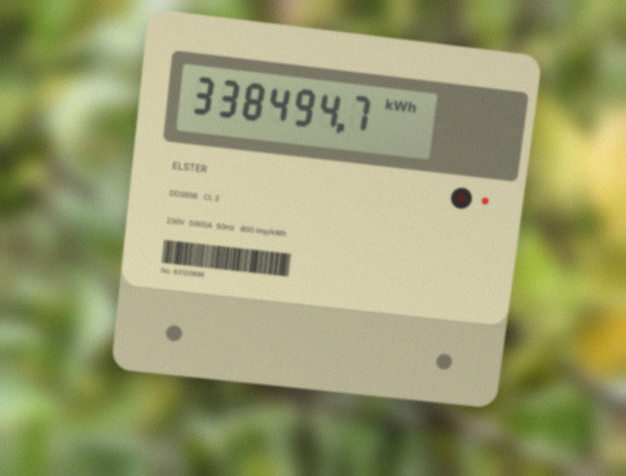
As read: **338494.7** kWh
